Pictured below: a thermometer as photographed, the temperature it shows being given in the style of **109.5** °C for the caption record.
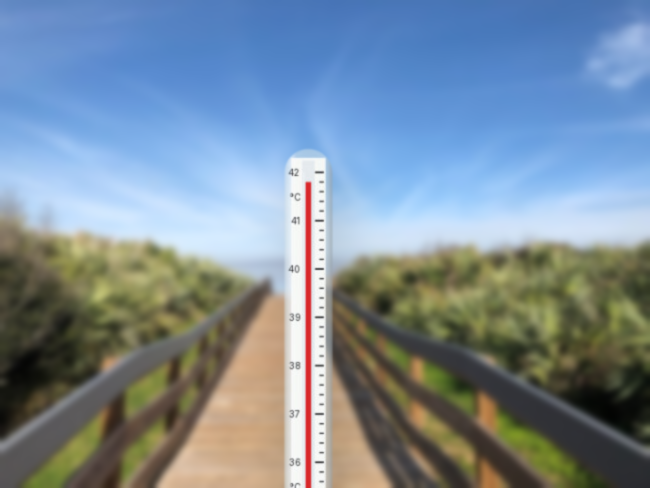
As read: **41.8** °C
